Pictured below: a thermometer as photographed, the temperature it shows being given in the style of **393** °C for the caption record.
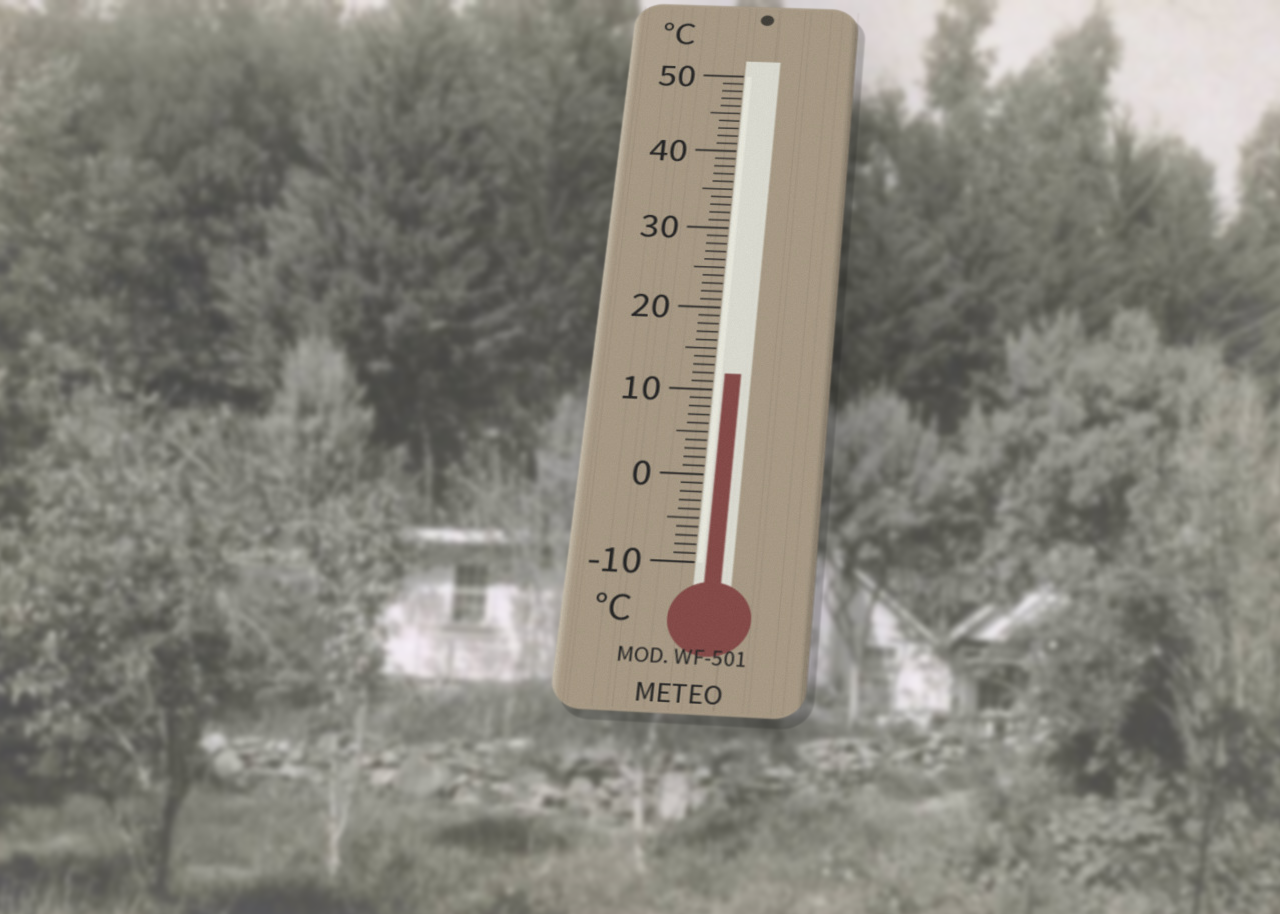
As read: **12** °C
